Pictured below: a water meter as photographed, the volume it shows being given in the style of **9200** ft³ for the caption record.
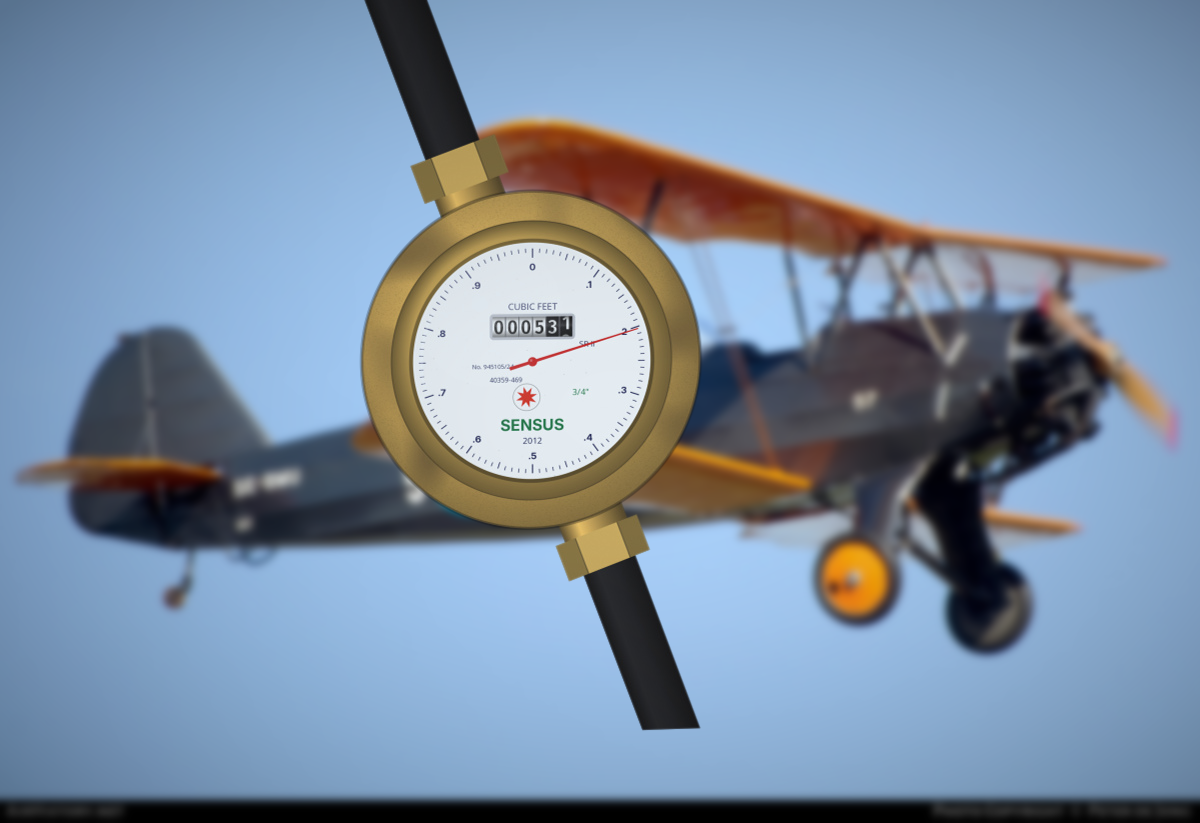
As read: **531.20** ft³
